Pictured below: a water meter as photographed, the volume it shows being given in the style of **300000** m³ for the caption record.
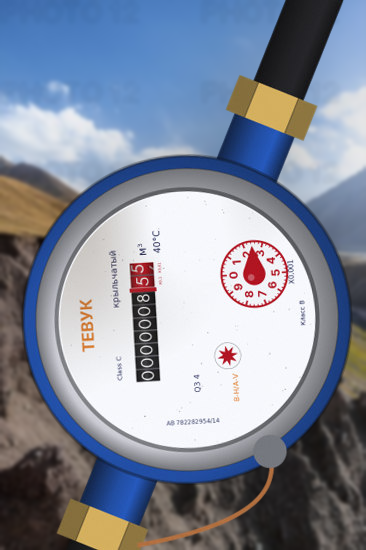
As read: **8.552** m³
